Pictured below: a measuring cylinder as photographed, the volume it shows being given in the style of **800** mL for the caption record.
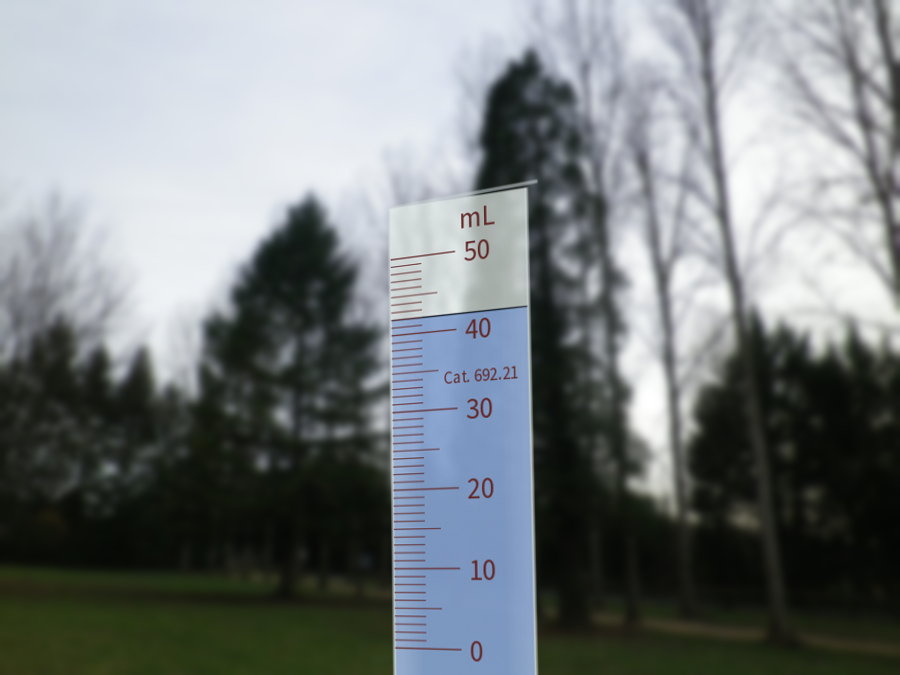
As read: **42** mL
